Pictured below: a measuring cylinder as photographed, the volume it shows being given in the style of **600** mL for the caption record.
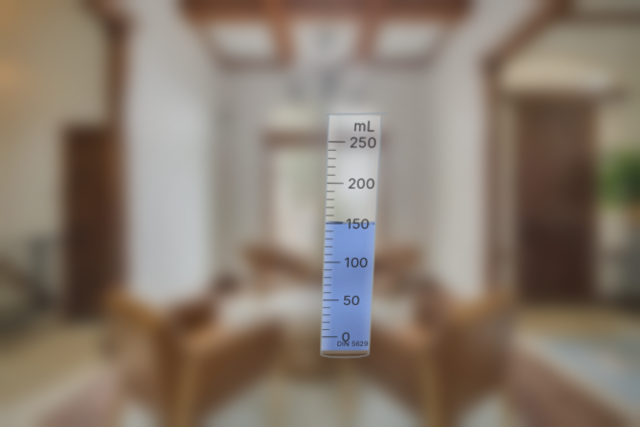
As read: **150** mL
